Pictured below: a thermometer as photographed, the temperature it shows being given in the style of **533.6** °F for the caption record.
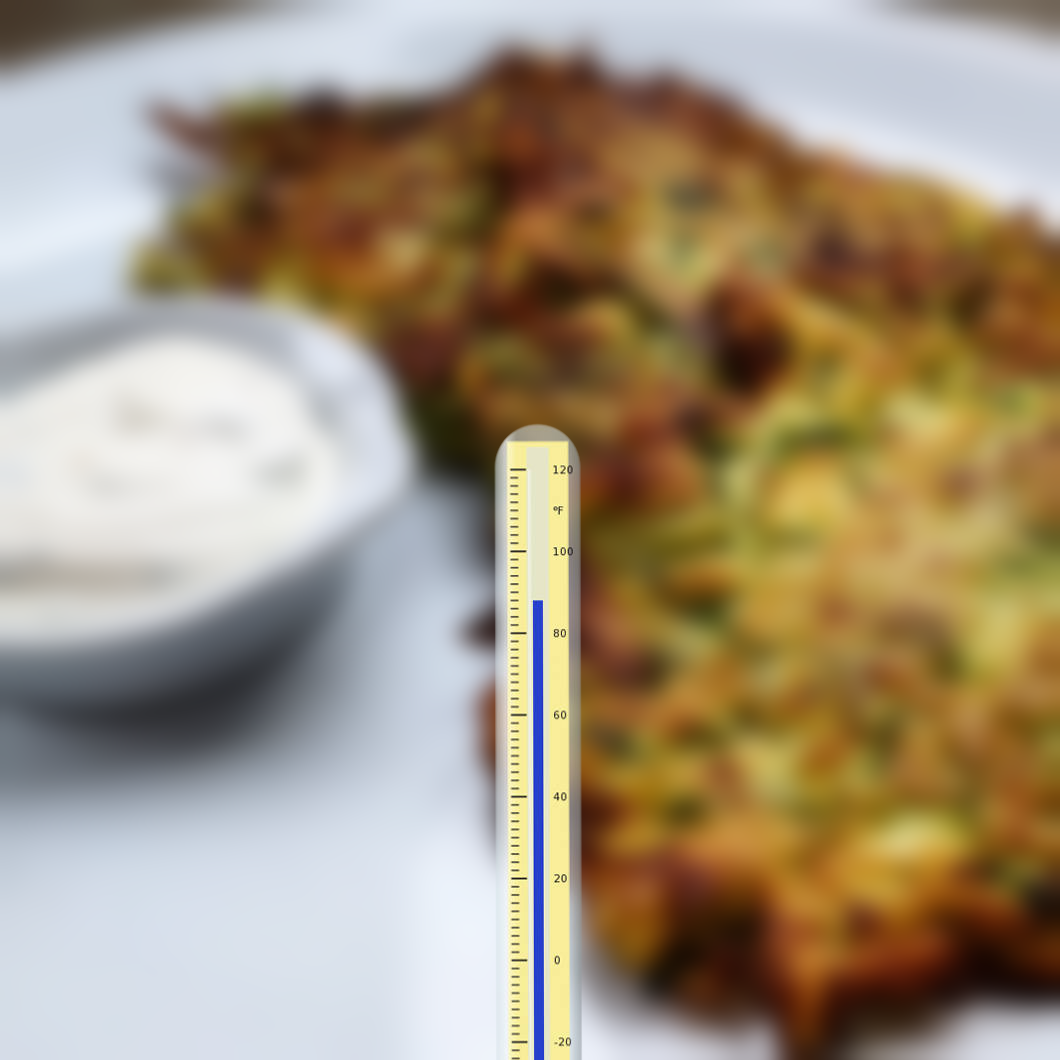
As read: **88** °F
